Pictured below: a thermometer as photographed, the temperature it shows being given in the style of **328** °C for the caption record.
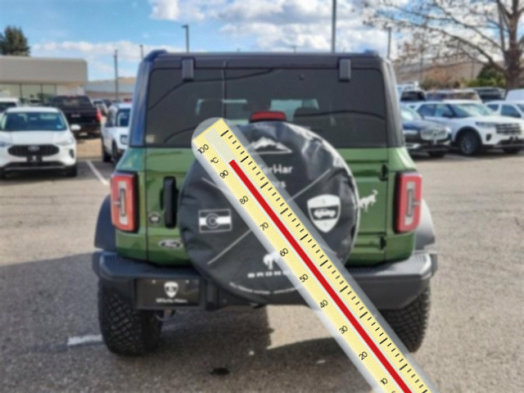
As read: **92** °C
